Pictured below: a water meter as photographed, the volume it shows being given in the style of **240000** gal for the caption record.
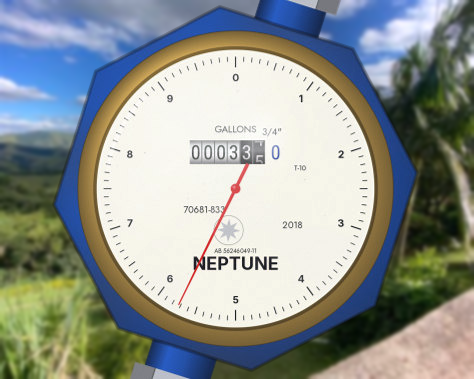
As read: **3345.7** gal
